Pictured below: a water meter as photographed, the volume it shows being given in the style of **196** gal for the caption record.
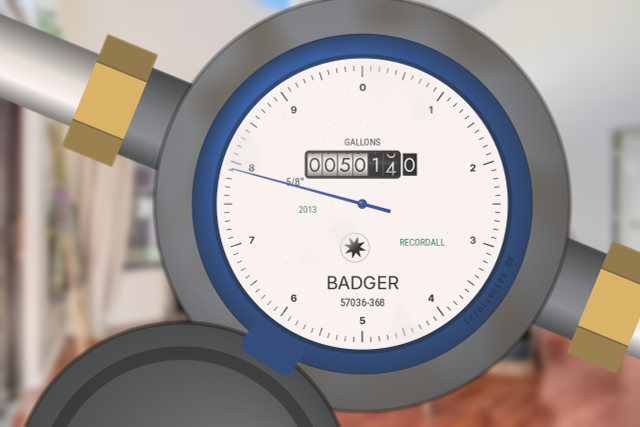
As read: **50137.9** gal
